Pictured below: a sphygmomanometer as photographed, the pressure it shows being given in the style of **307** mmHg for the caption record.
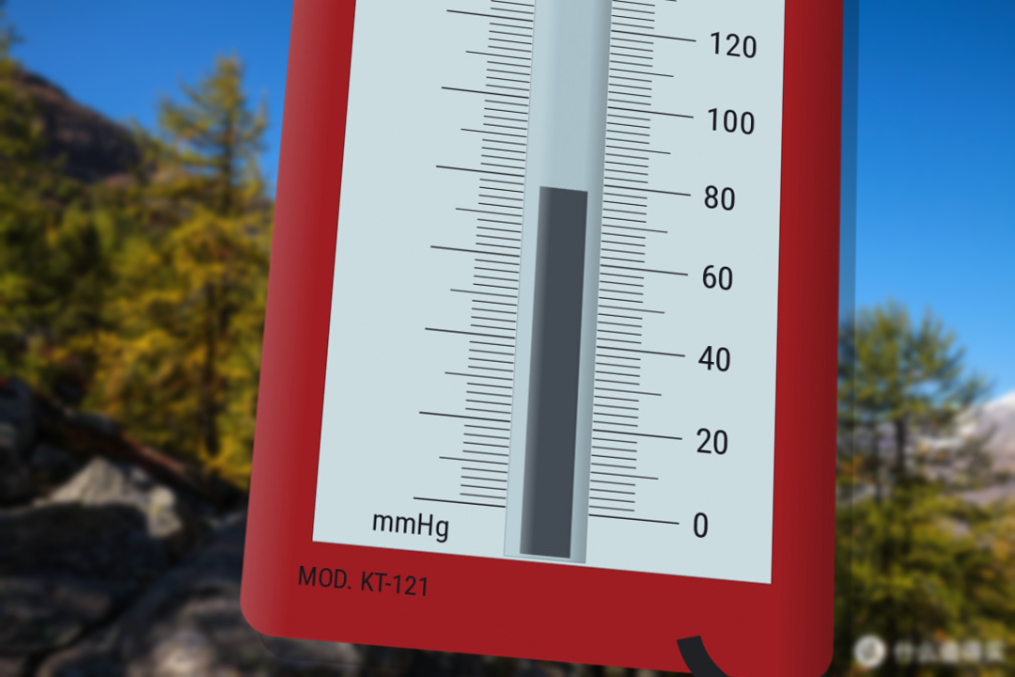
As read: **78** mmHg
